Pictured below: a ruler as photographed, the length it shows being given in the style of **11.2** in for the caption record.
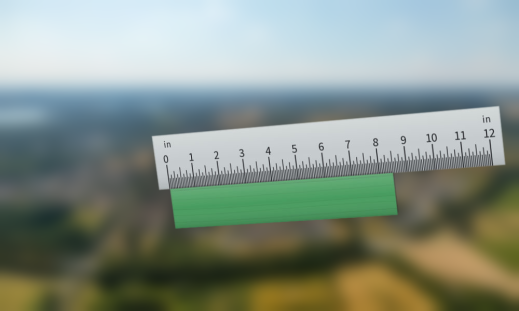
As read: **8.5** in
